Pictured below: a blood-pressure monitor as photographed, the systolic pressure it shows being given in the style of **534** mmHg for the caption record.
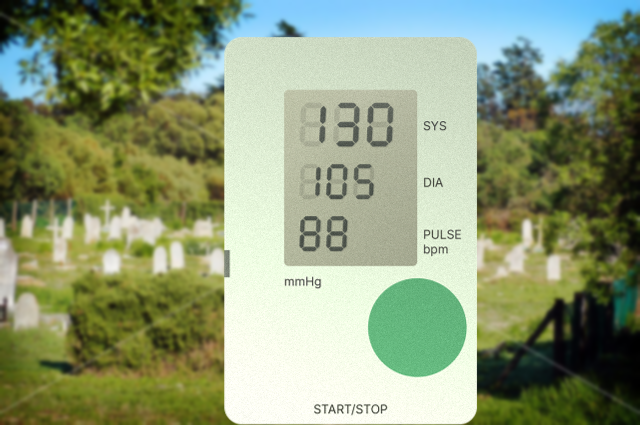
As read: **130** mmHg
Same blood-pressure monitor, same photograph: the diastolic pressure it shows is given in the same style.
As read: **105** mmHg
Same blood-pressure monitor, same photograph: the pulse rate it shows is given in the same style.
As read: **88** bpm
